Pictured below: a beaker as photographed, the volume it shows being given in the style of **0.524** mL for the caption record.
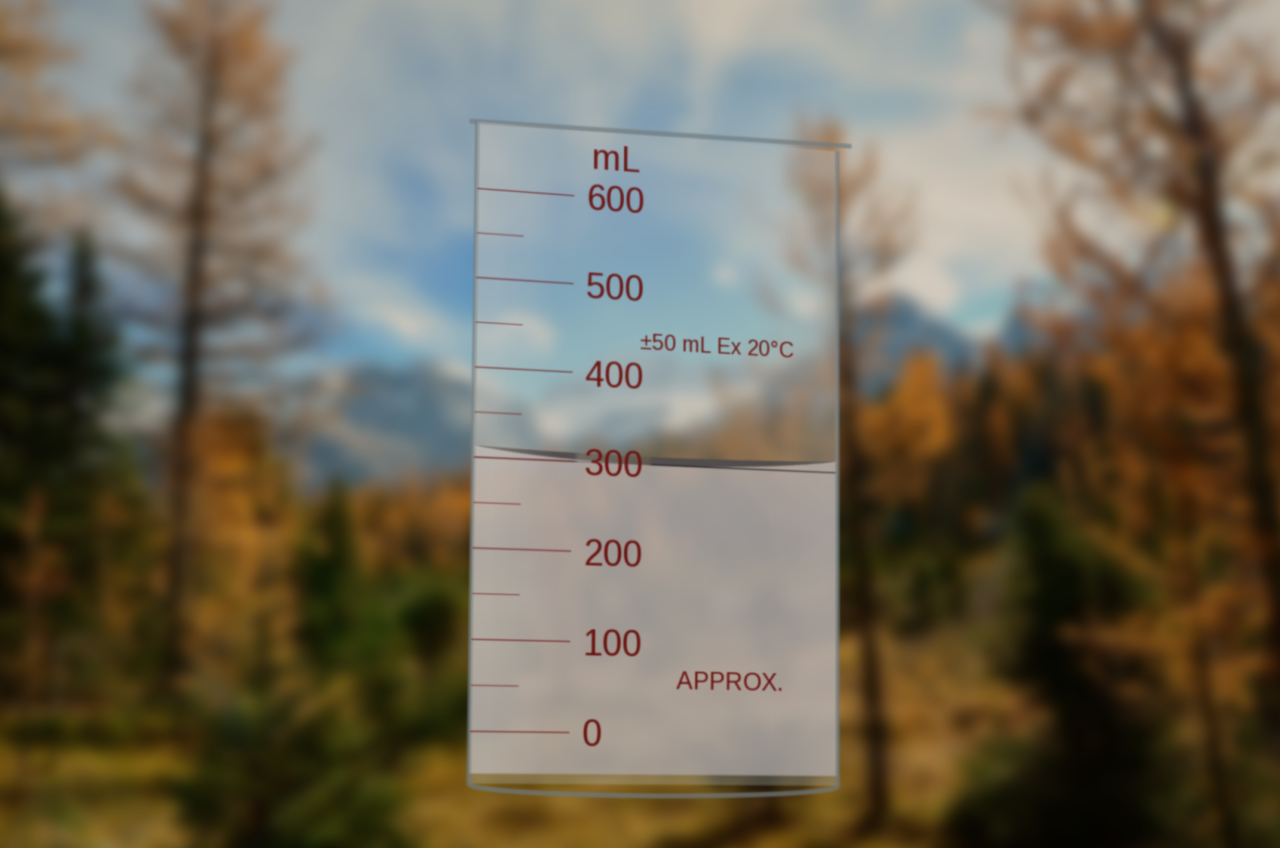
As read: **300** mL
